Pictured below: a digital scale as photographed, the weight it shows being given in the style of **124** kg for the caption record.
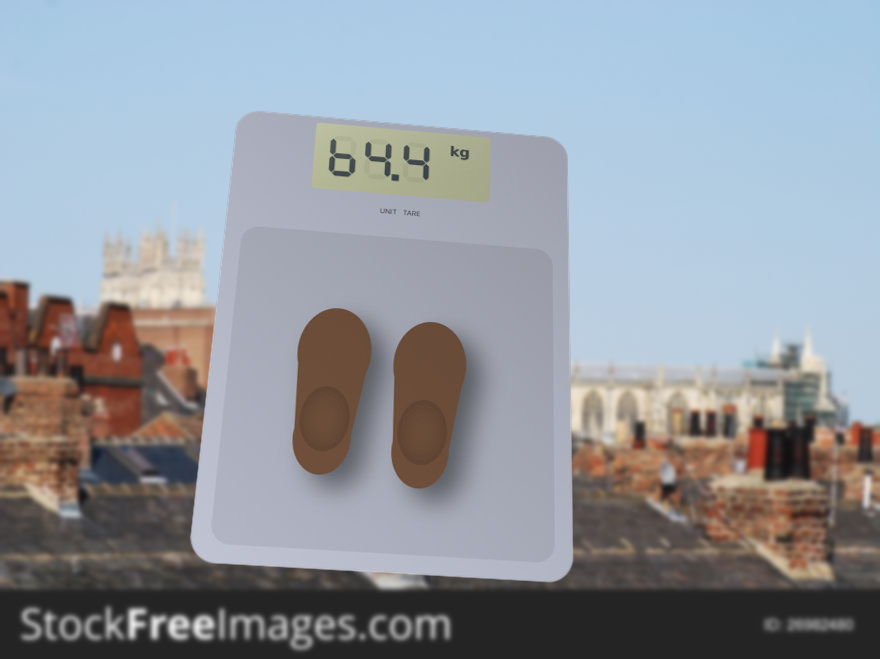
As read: **64.4** kg
